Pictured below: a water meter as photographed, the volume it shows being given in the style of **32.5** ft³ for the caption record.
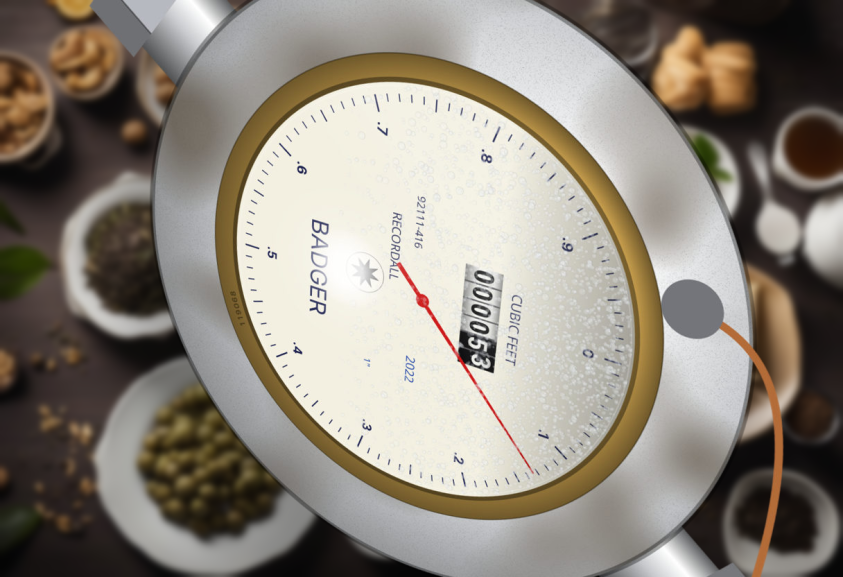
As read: **53.13** ft³
